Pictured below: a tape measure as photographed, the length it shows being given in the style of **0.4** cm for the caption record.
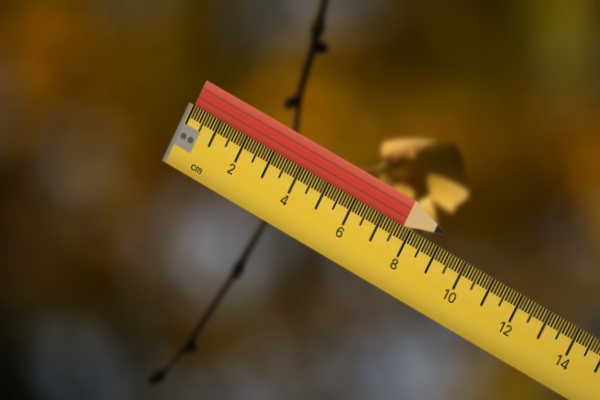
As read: **9** cm
